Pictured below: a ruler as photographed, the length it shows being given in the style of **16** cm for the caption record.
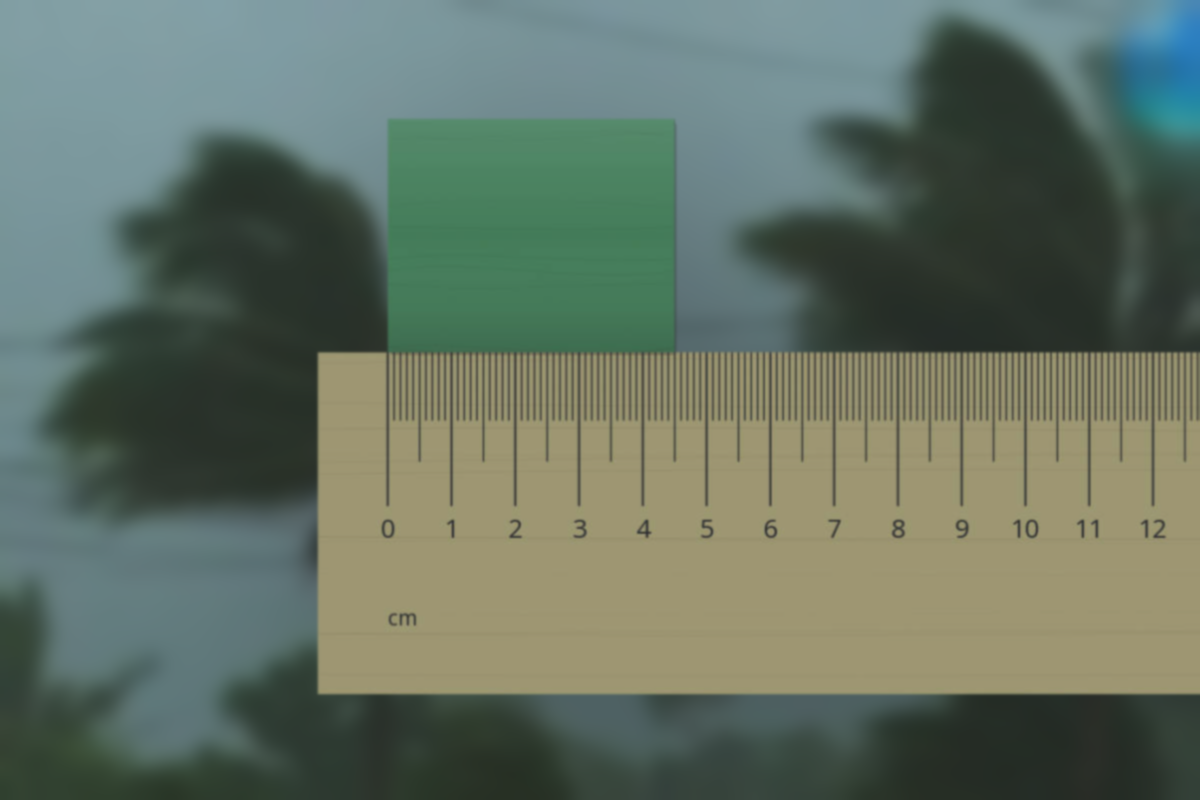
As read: **4.5** cm
